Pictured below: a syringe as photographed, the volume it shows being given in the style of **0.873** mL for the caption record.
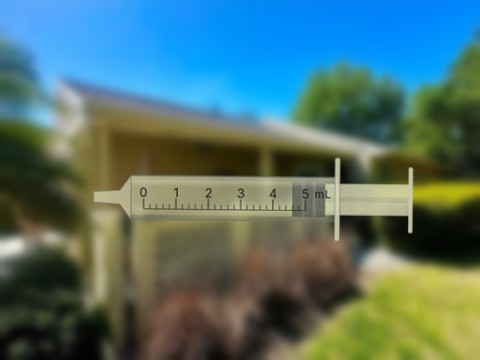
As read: **4.6** mL
